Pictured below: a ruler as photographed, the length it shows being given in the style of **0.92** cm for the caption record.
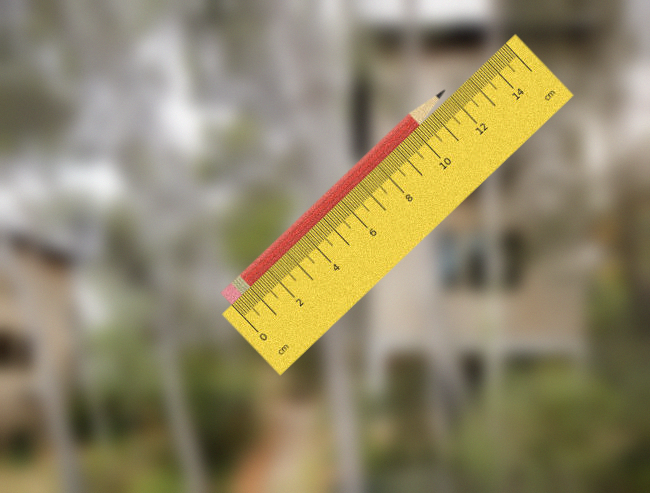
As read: **12** cm
